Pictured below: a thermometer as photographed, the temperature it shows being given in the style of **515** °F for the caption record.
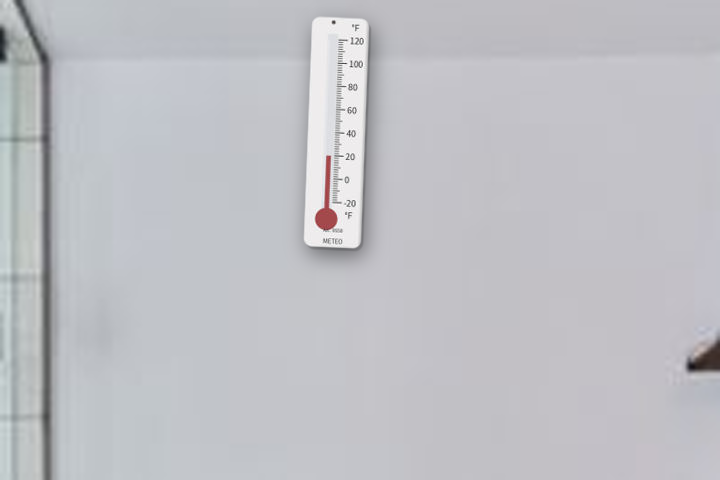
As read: **20** °F
